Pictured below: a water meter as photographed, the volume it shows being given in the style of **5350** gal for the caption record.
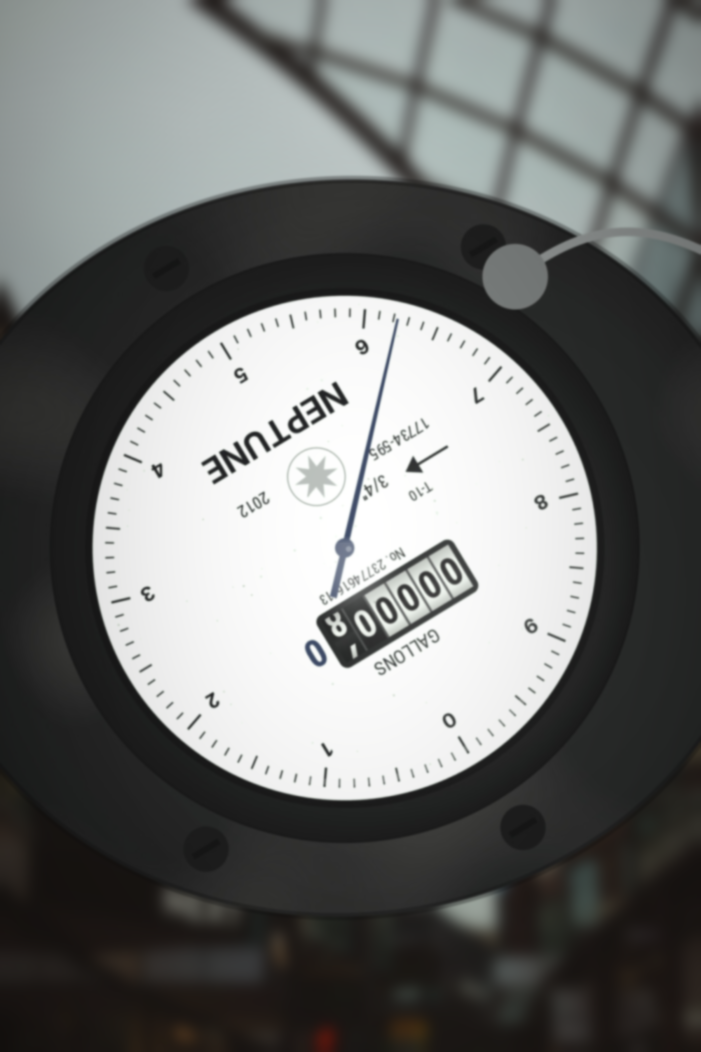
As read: **76.2** gal
